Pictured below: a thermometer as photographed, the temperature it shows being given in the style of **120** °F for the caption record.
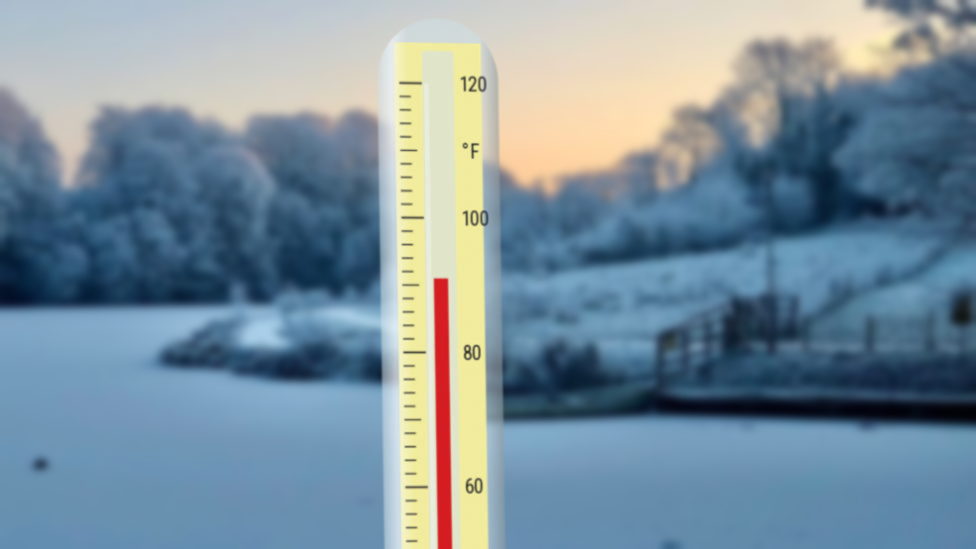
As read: **91** °F
